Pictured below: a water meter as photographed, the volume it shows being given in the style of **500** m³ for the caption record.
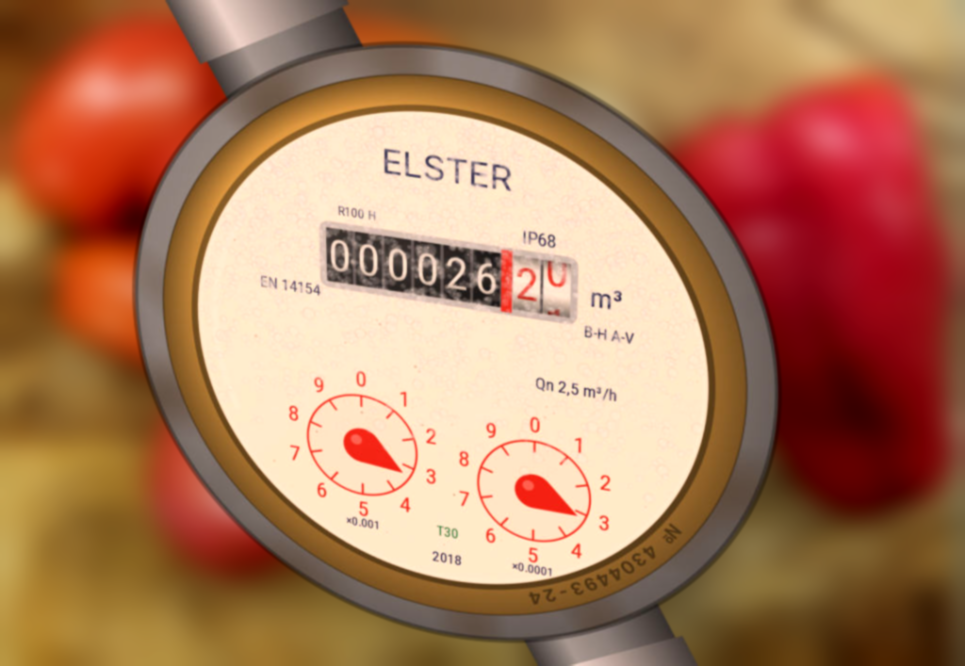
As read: **26.2033** m³
